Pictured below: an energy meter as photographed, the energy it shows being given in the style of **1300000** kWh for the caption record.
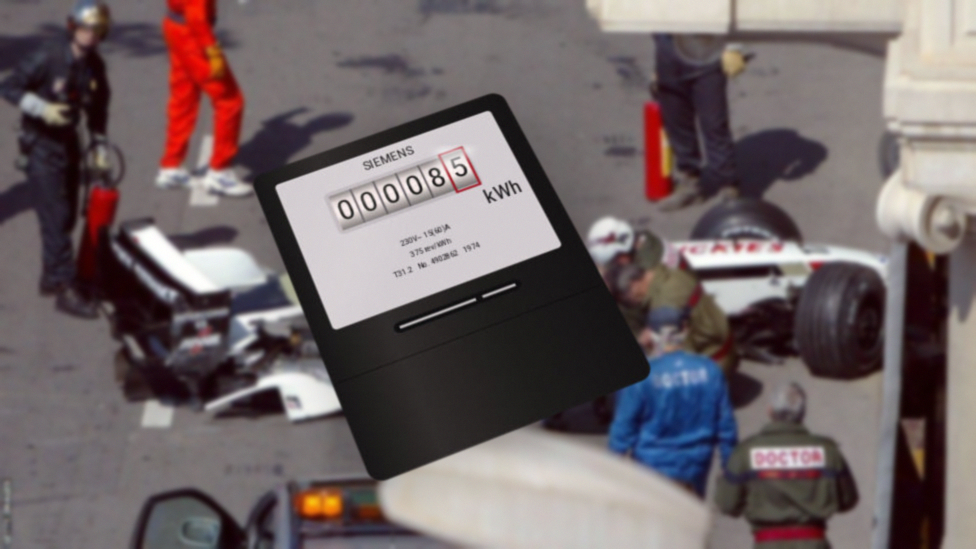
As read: **8.5** kWh
